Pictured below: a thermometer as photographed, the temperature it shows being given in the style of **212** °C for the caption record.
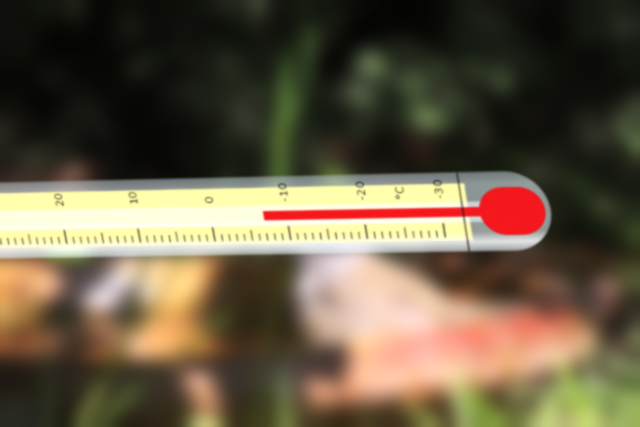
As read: **-7** °C
